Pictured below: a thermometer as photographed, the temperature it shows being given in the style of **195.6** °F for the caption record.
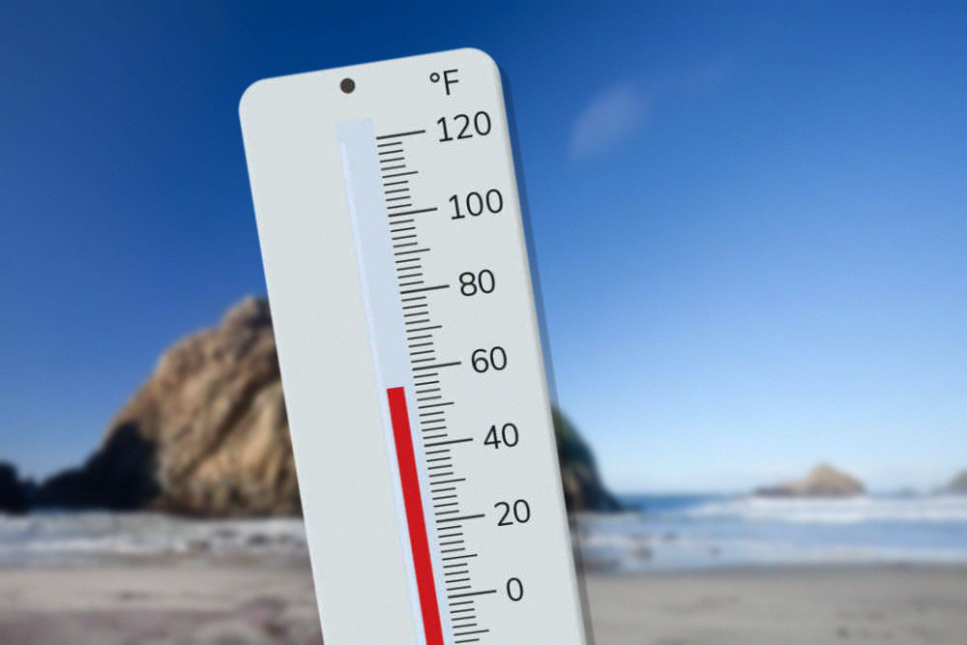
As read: **56** °F
